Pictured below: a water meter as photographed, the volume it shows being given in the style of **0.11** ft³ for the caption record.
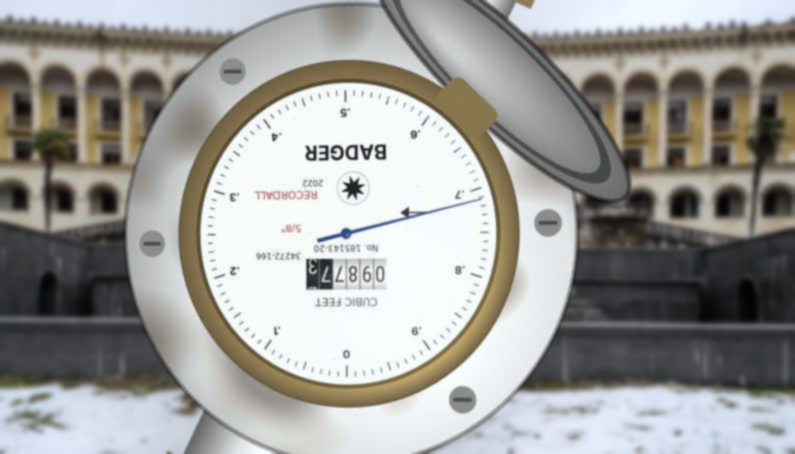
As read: **98772.71** ft³
